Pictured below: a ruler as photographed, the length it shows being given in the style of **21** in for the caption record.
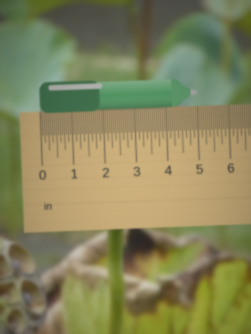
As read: **5** in
